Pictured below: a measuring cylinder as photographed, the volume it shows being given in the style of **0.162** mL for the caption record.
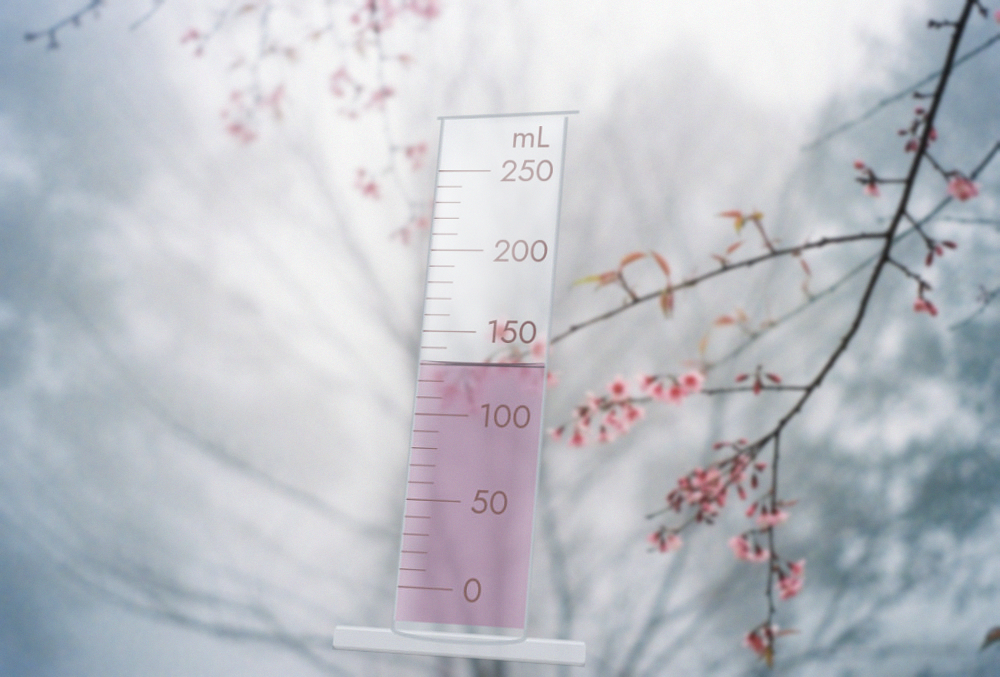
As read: **130** mL
